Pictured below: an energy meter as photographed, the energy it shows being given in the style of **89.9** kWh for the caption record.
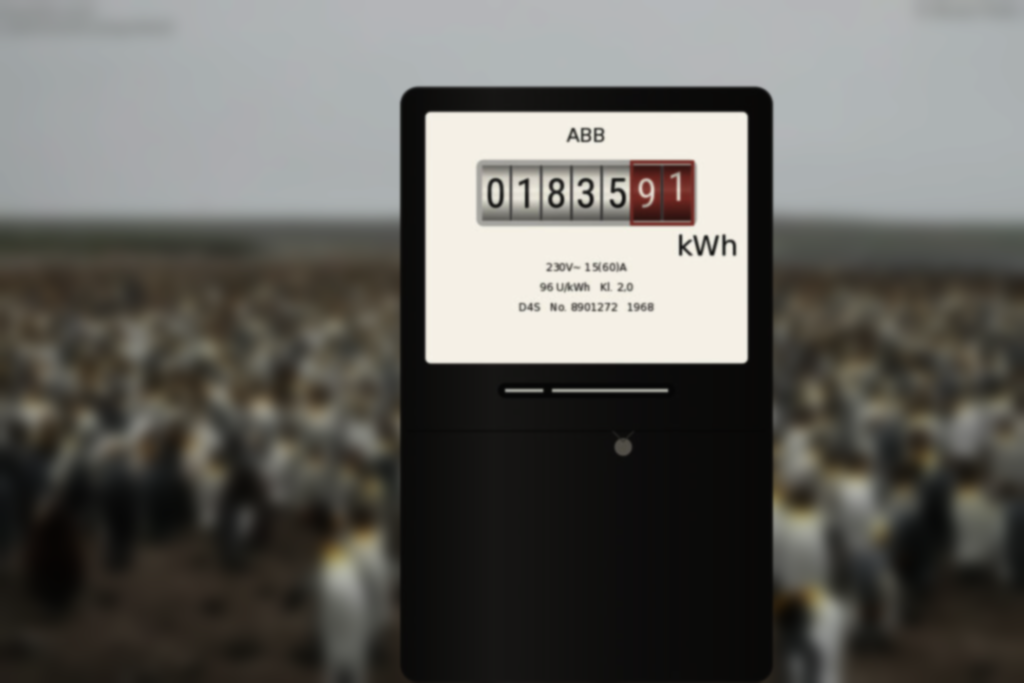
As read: **1835.91** kWh
